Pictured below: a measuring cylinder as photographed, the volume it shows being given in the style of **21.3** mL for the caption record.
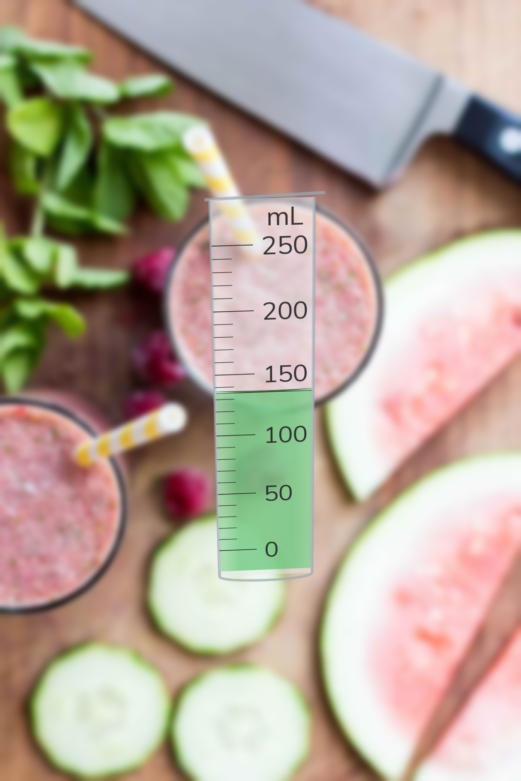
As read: **135** mL
